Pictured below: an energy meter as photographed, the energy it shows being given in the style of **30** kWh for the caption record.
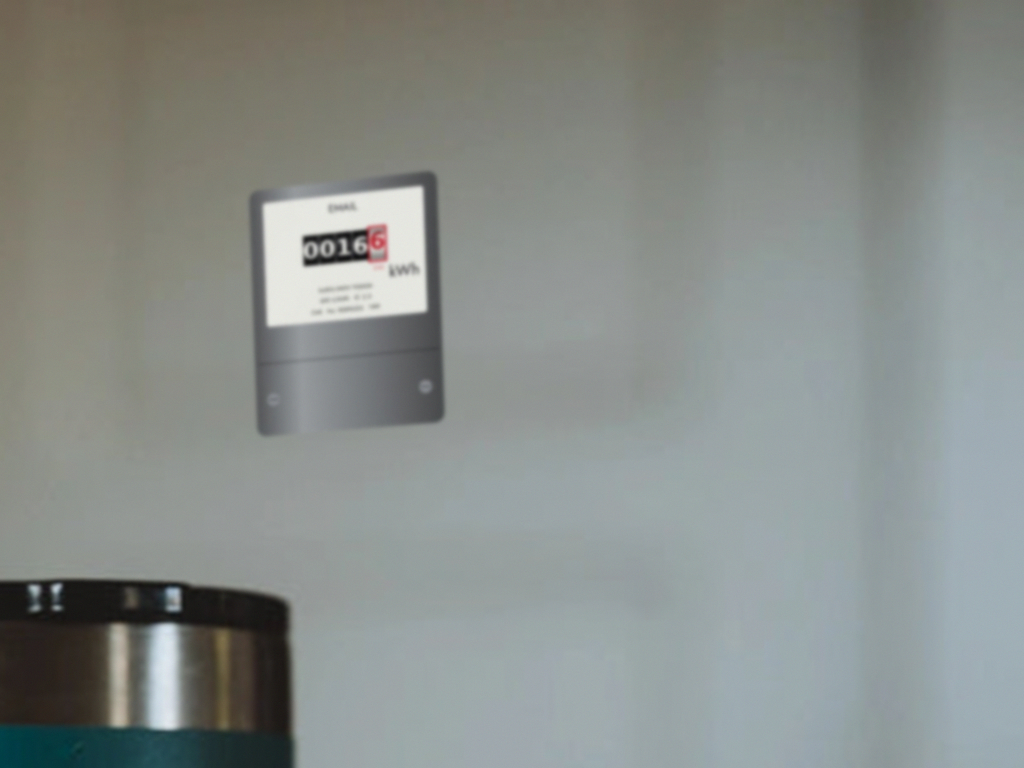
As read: **16.6** kWh
